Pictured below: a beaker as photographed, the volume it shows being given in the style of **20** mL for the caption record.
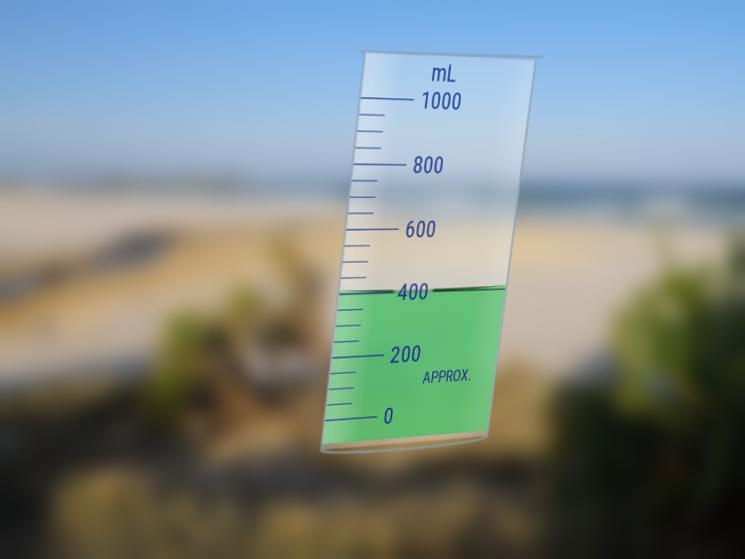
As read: **400** mL
